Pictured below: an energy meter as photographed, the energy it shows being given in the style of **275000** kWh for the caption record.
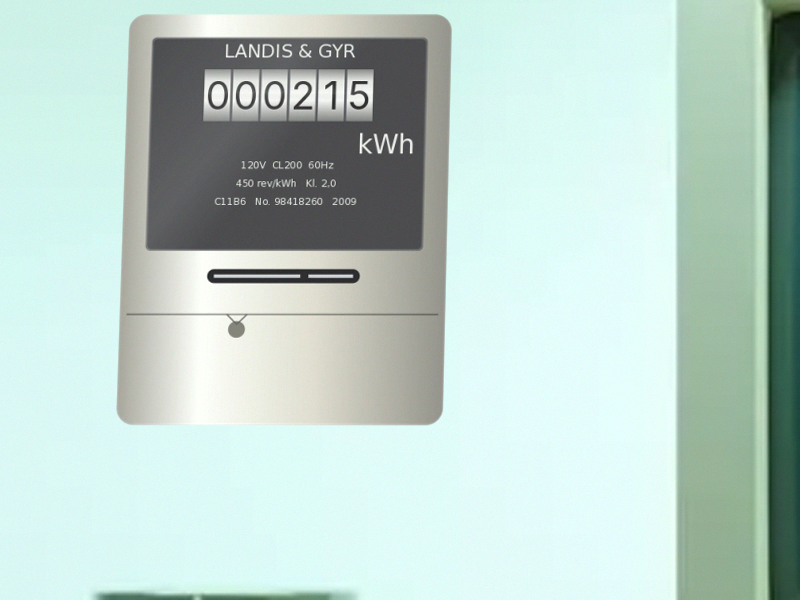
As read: **215** kWh
